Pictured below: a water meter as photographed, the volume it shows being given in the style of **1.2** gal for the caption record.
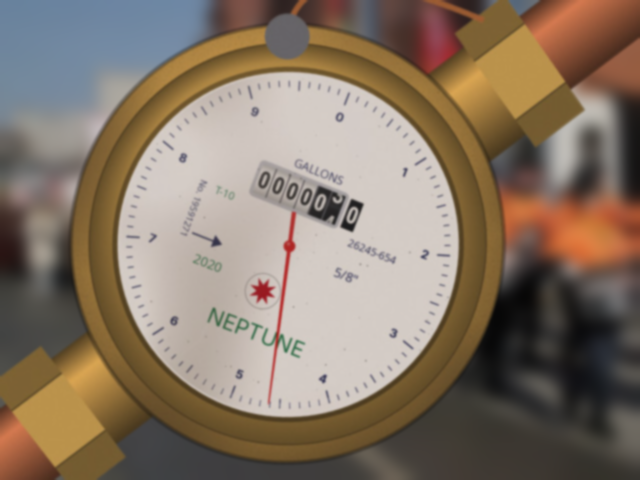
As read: **34.6** gal
